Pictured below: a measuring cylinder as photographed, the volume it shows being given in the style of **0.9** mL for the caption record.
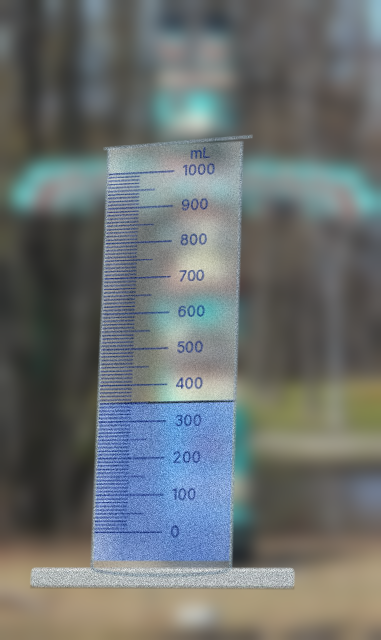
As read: **350** mL
